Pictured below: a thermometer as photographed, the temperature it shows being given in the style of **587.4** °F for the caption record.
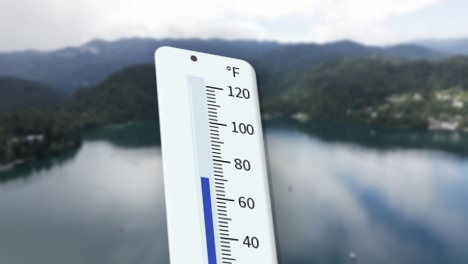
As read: **70** °F
